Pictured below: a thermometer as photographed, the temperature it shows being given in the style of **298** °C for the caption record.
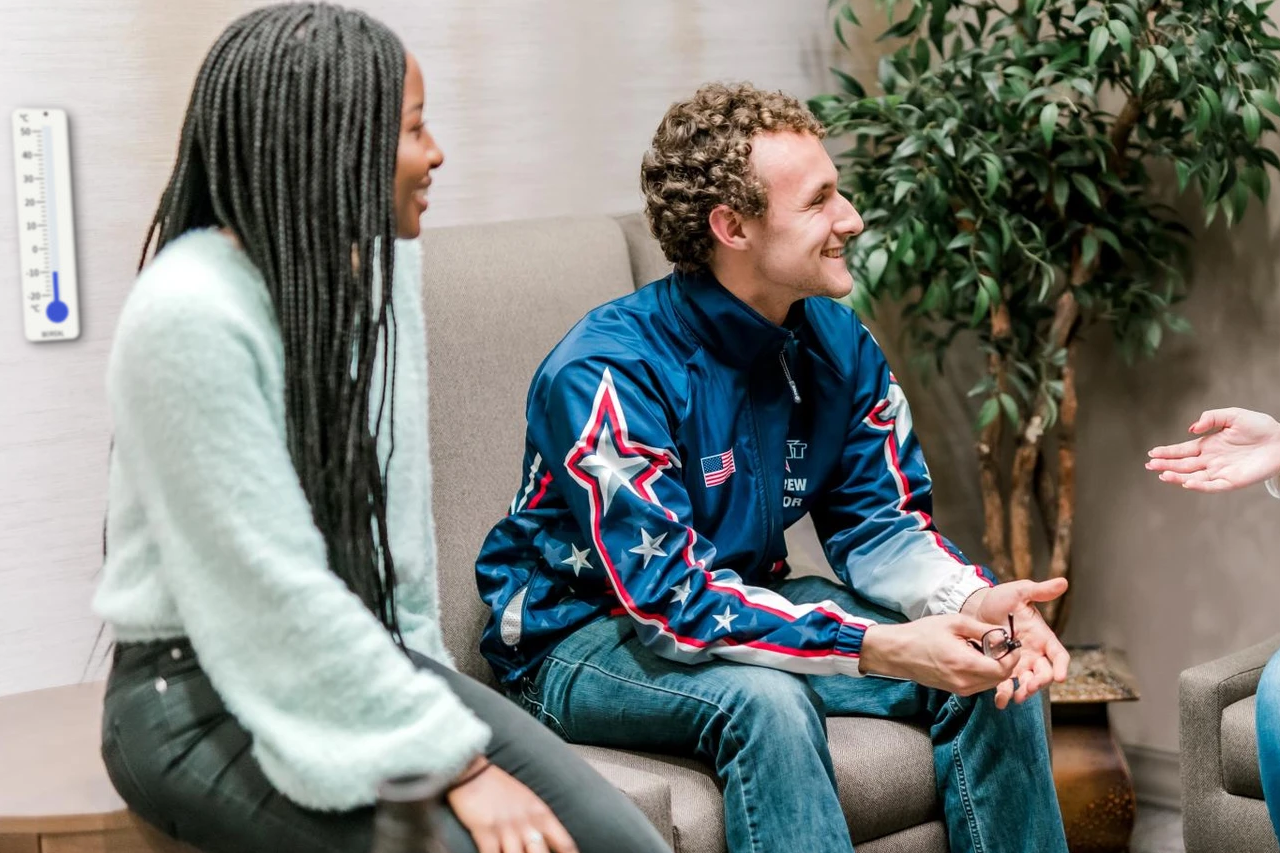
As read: **-10** °C
